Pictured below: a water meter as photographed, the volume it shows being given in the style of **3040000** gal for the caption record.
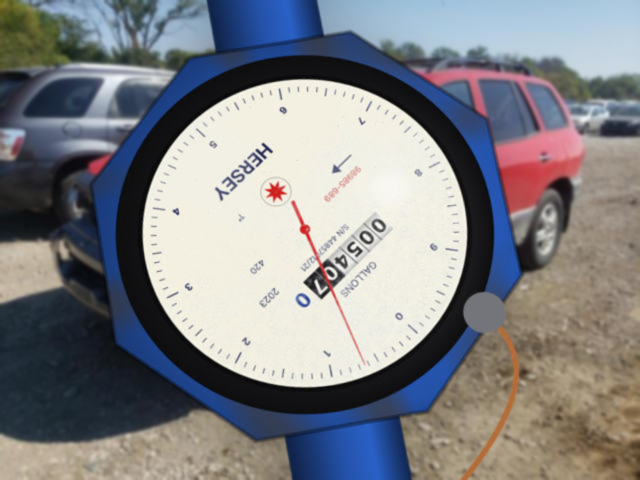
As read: **54070.6** gal
